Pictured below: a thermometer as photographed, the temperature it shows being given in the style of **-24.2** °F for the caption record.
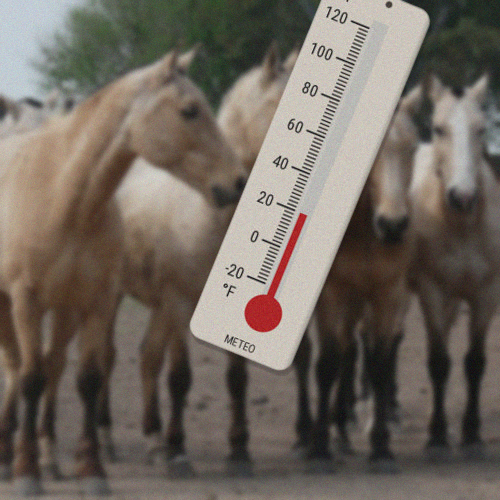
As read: **20** °F
